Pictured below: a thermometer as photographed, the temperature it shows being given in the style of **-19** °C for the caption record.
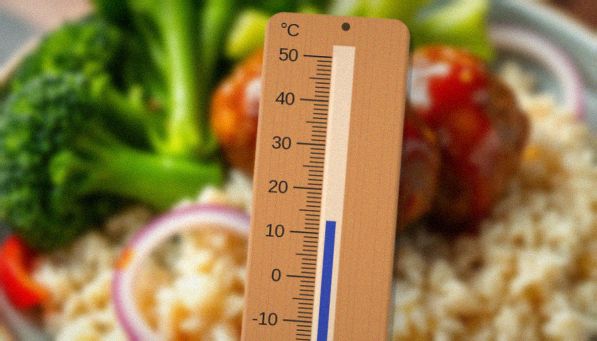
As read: **13** °C
